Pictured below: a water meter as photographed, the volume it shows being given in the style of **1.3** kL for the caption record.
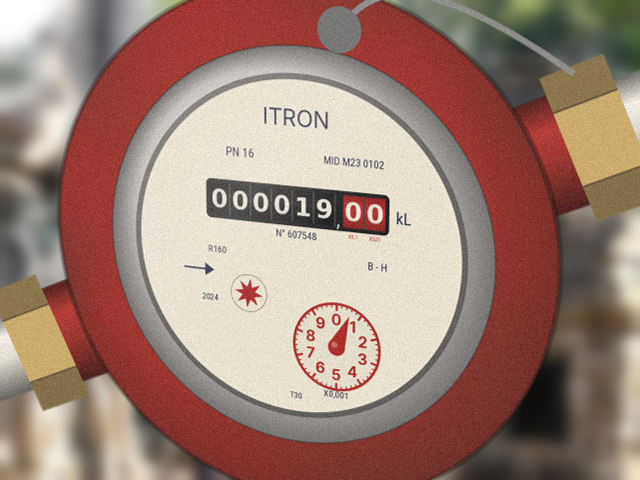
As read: **19.000** kL
